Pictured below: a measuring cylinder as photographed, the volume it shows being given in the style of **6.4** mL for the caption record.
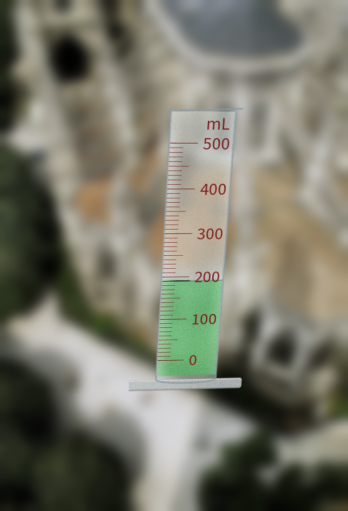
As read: **190** mL
